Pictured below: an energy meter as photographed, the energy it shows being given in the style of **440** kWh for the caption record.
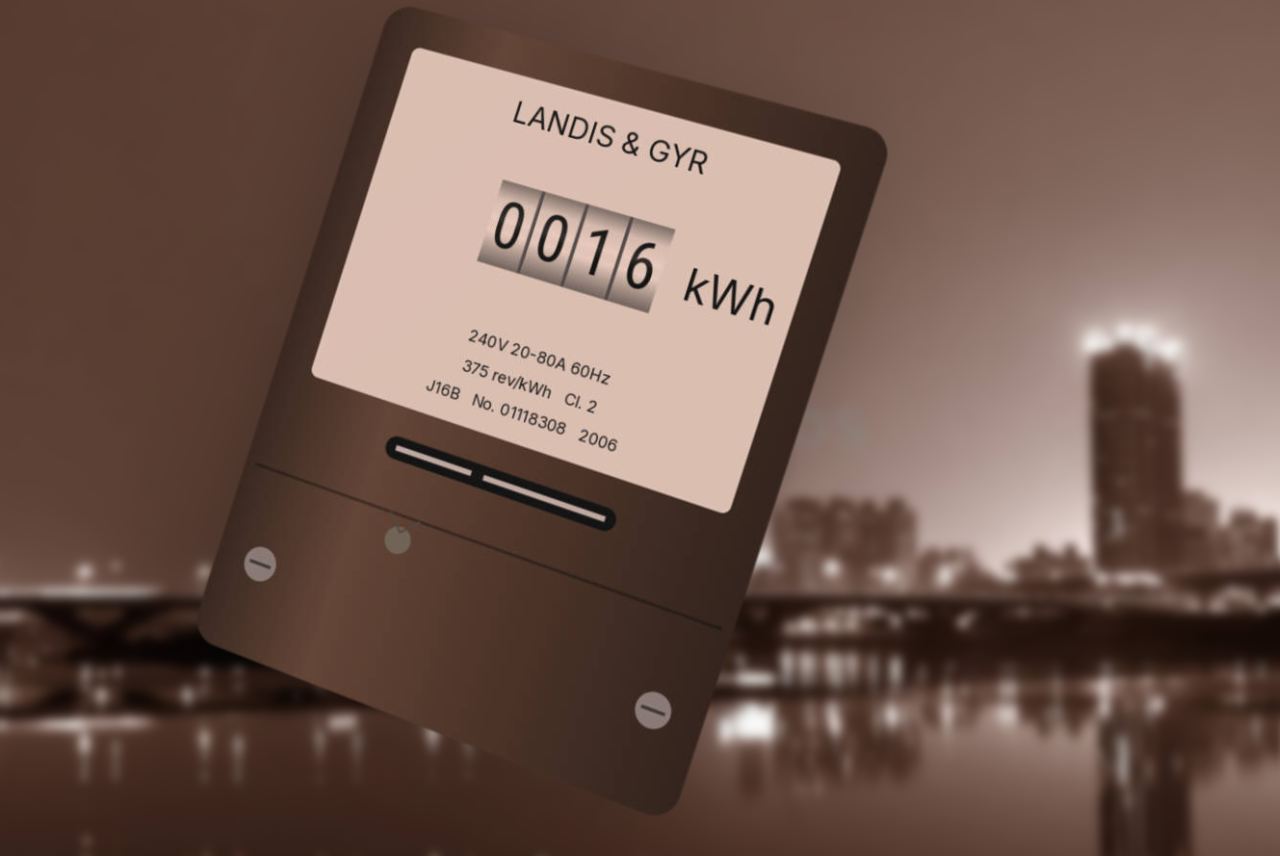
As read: **16** kWh
